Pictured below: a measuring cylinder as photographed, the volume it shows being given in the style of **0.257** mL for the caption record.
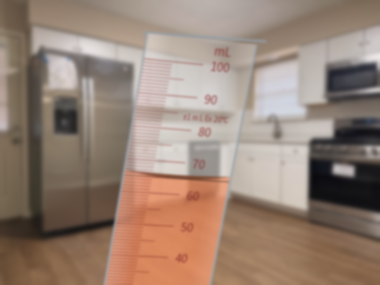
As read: **65** mL
